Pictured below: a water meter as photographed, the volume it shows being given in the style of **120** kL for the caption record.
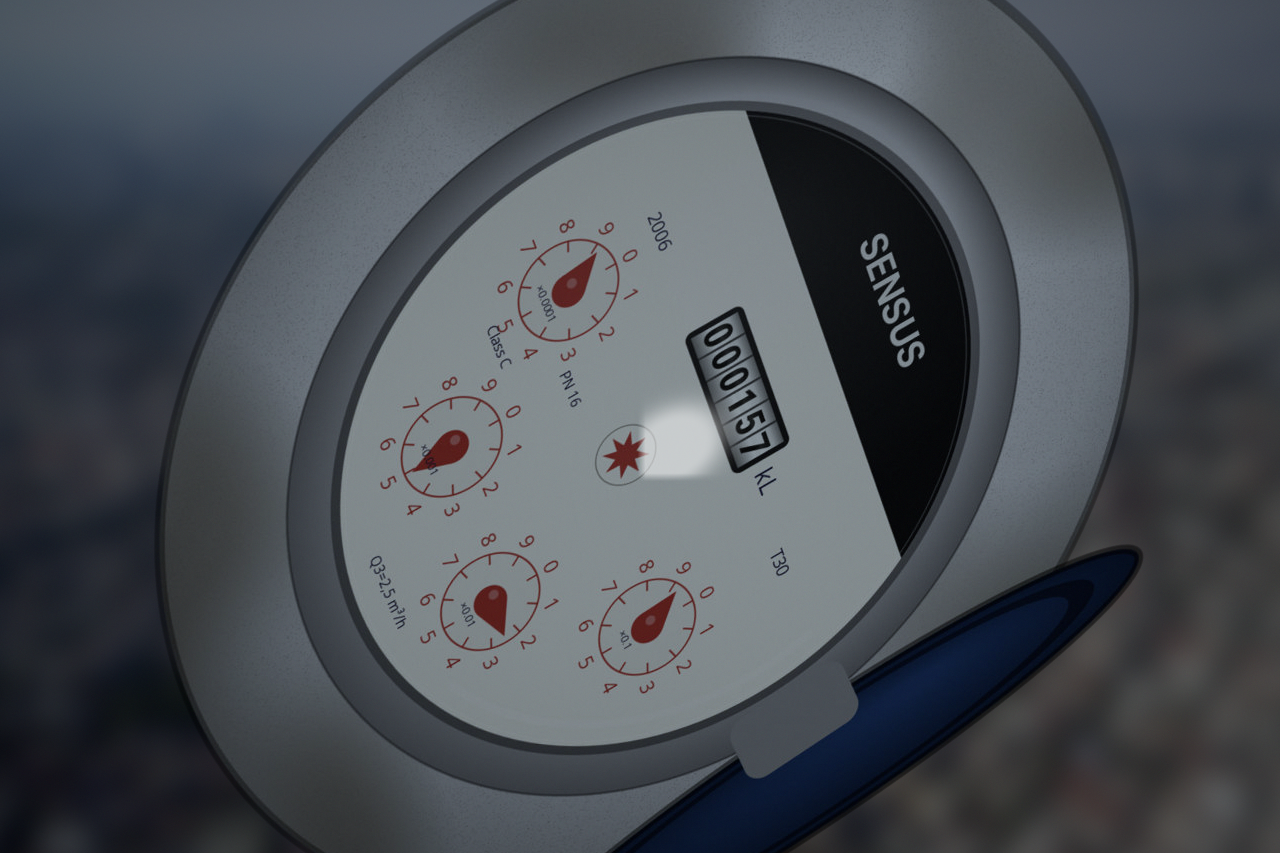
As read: **156.9249** kL
